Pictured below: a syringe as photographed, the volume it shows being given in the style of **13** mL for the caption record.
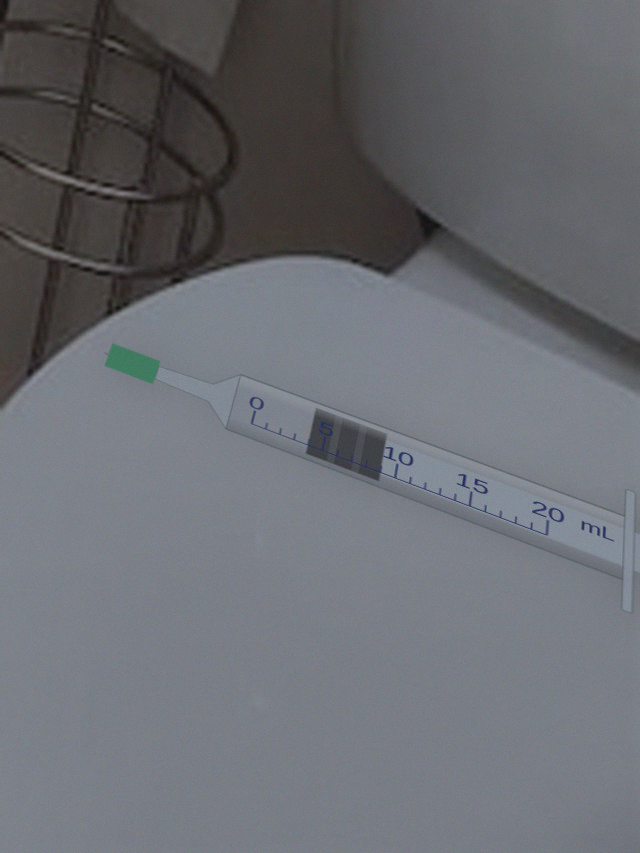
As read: **4** mL
